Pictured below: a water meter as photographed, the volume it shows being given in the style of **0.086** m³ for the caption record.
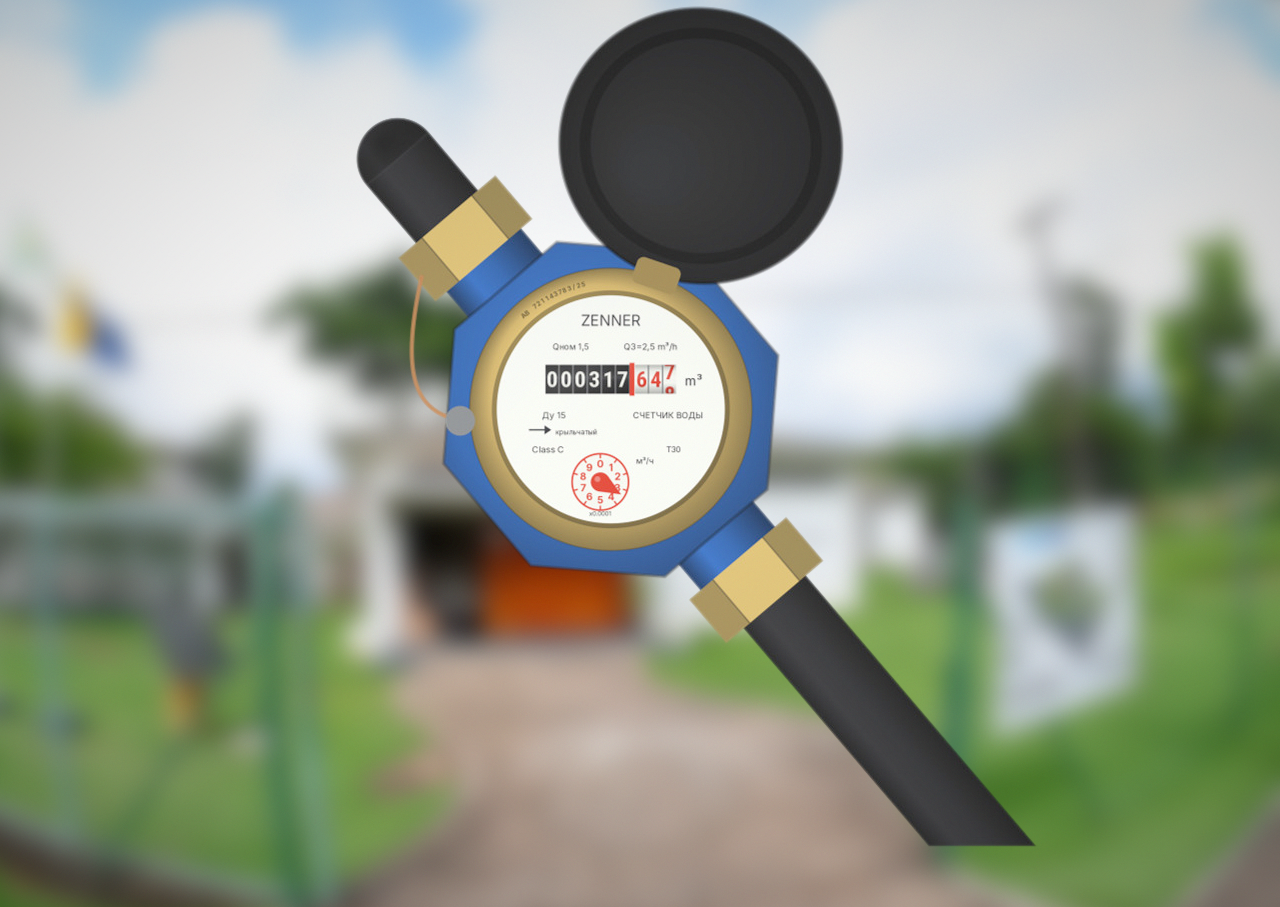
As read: **317.6473** m³
